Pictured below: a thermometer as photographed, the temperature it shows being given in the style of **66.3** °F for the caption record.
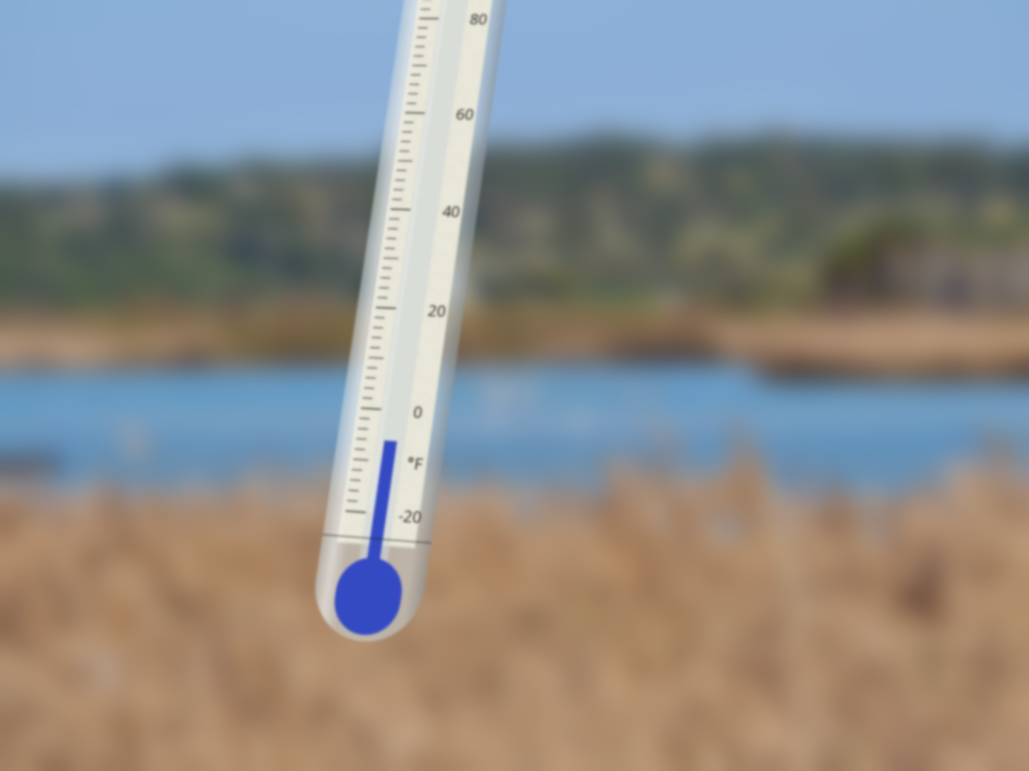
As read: **-6** °F
